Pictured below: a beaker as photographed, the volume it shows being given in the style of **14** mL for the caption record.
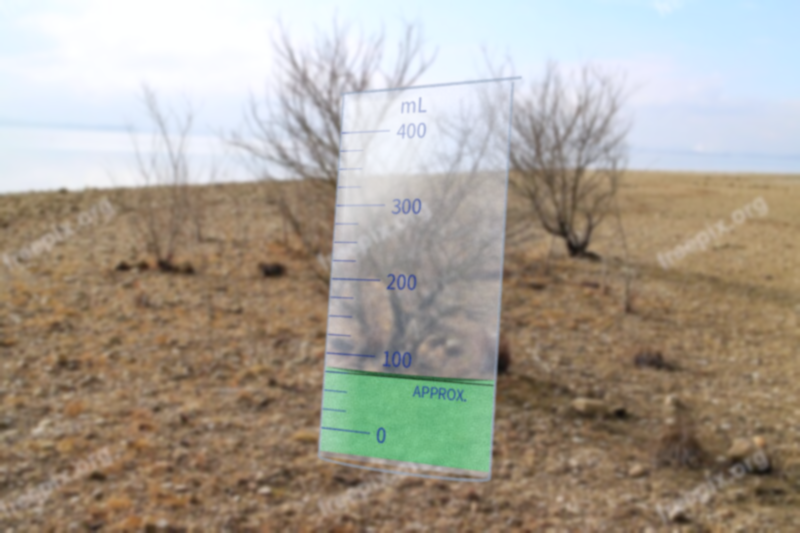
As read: **75** mL
